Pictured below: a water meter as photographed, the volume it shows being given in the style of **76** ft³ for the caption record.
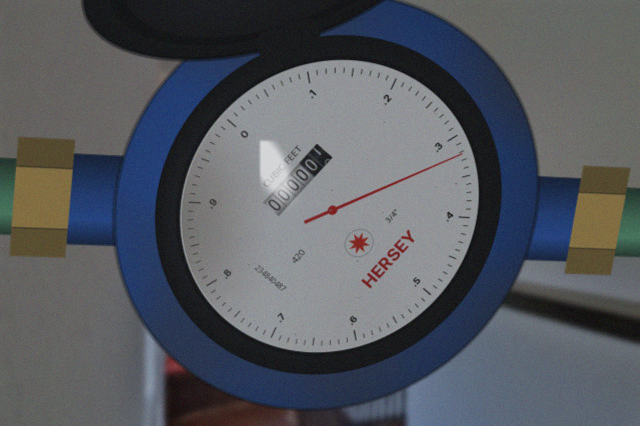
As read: **1.32** ft³
